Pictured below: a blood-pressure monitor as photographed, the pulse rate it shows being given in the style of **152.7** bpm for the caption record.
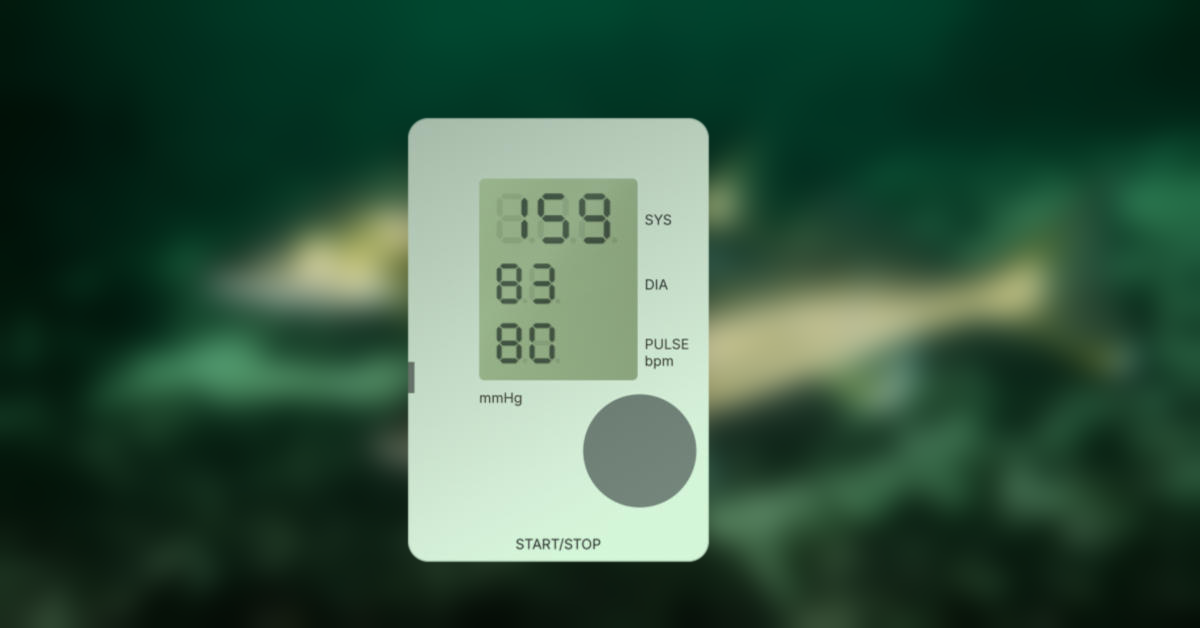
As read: **80** bpm
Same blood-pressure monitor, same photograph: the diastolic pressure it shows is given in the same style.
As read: **83** mmHg
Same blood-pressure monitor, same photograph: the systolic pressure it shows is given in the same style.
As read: **159** mmHg
